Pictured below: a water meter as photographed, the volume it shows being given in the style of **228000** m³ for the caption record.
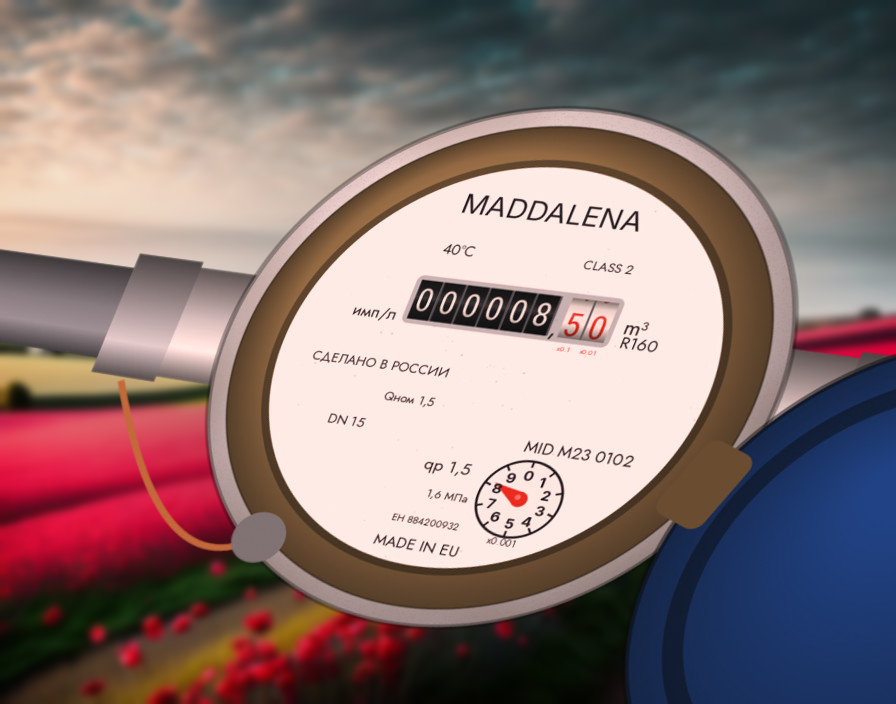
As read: **8.498** m³
